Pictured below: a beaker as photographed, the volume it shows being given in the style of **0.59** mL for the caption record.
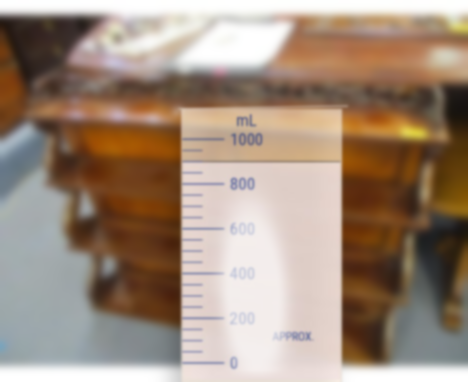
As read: **900** mL
